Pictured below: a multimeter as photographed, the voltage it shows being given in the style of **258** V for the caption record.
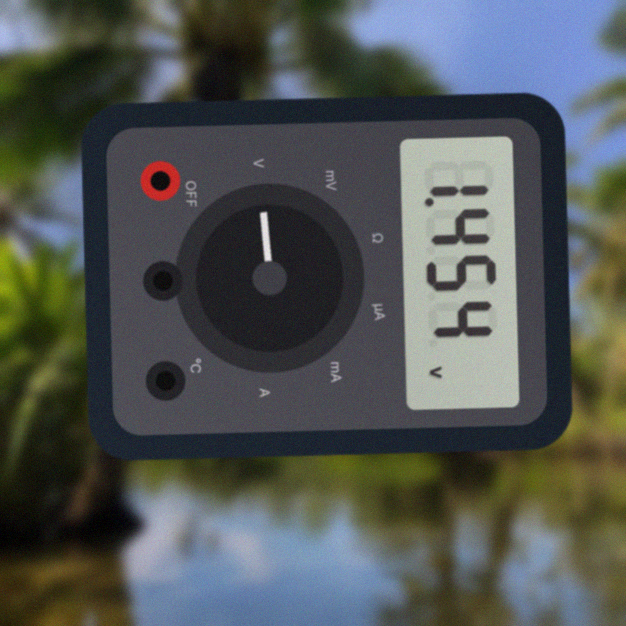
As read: **1.454** V
